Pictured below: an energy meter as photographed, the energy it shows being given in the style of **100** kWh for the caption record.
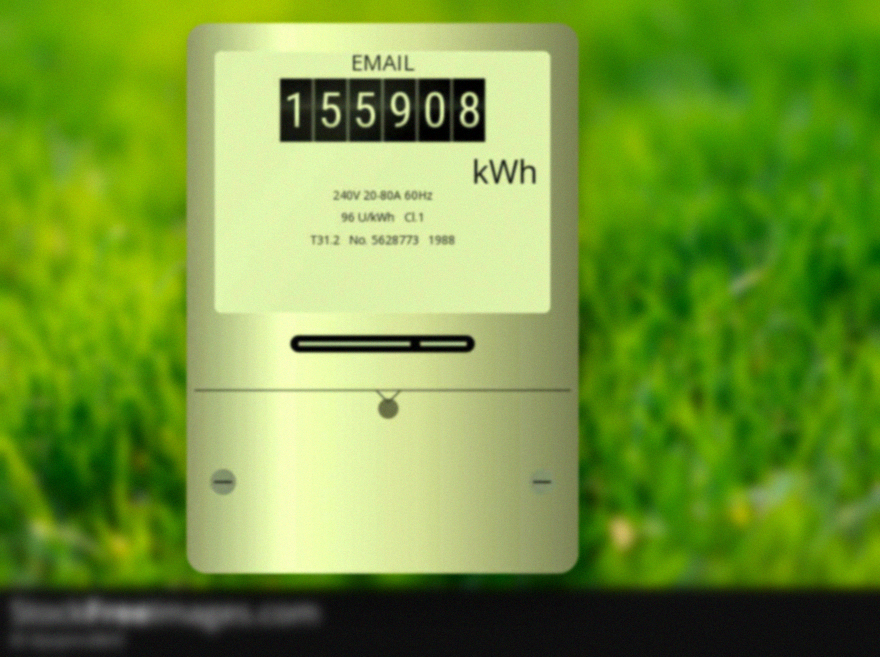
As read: **155908** kWh
